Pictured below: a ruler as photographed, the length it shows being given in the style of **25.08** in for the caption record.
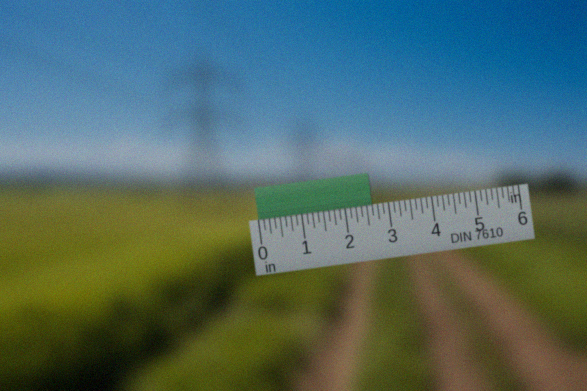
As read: **2.625** in
